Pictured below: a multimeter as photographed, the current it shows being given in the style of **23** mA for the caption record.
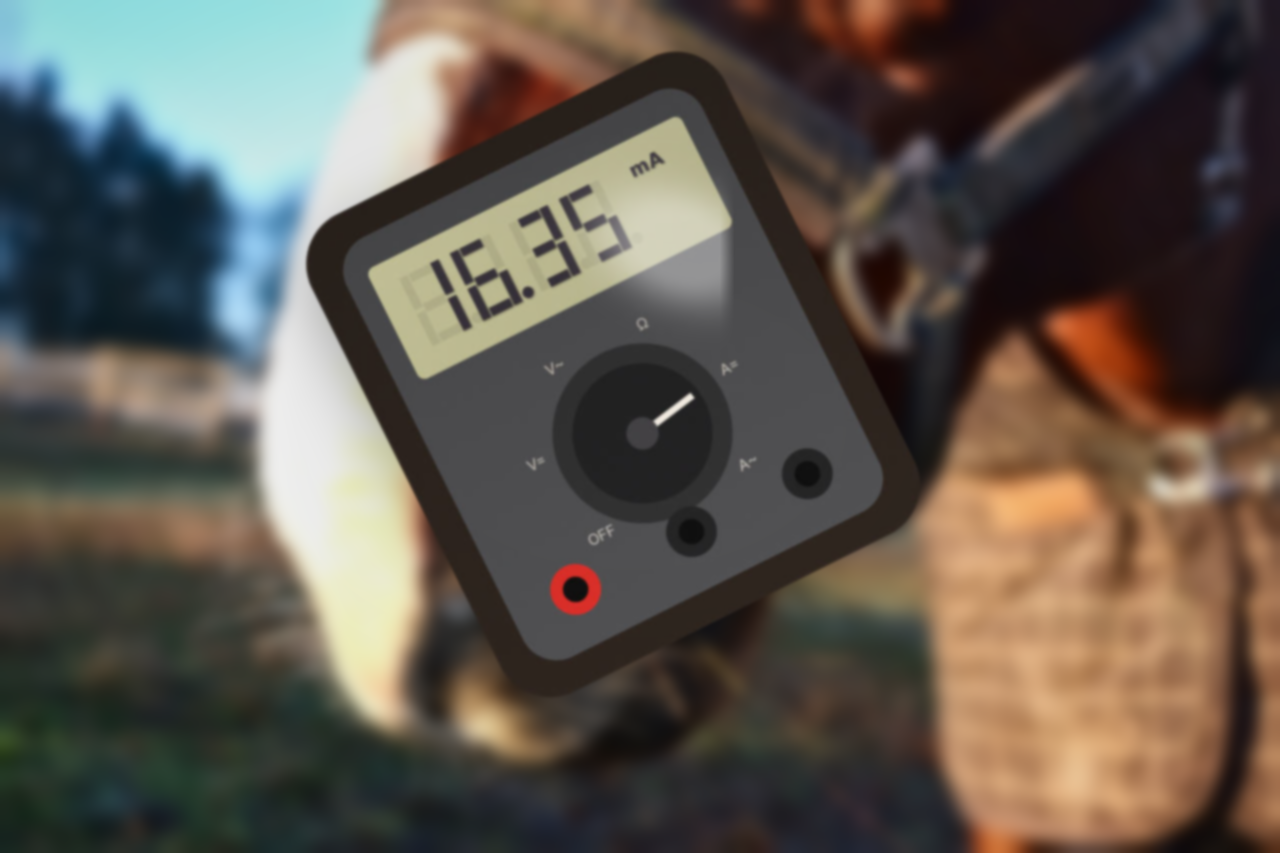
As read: **16.35** mA
